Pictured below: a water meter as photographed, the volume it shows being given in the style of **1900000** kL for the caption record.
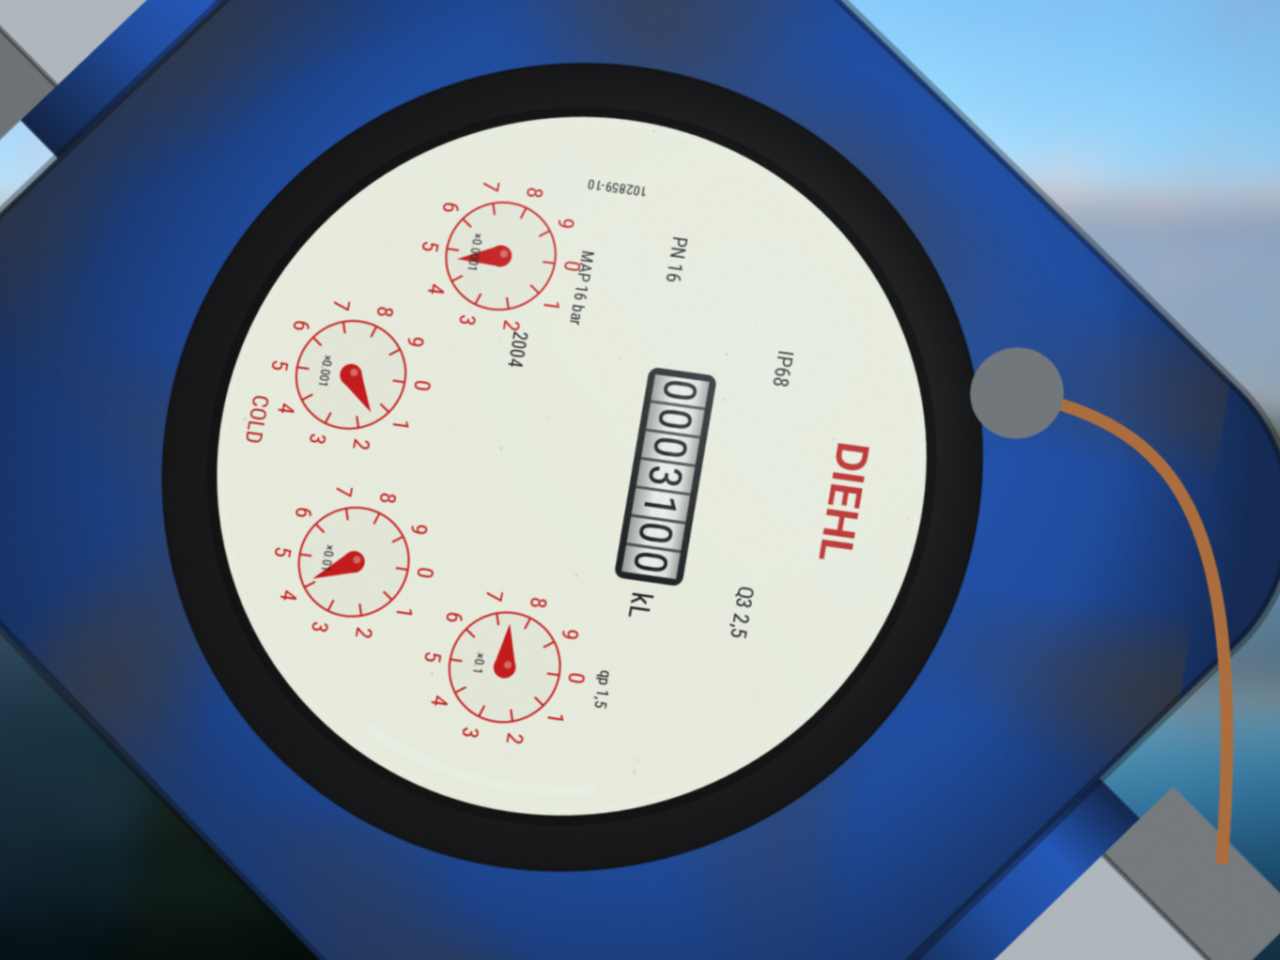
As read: **3100.7414** kL
